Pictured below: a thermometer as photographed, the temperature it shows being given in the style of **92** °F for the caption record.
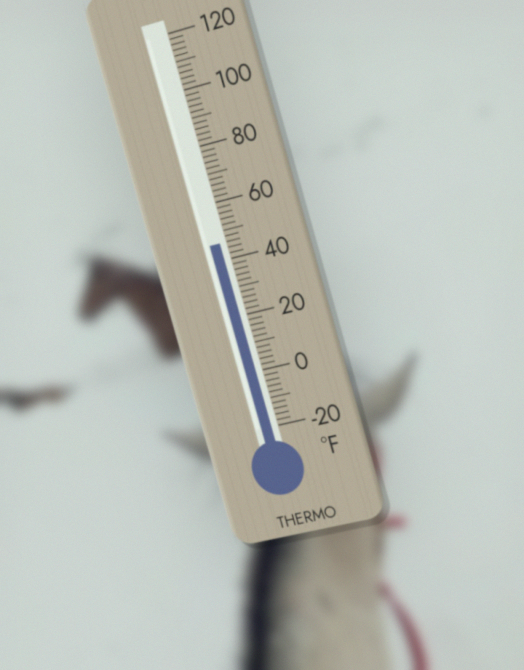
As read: **46** °F
